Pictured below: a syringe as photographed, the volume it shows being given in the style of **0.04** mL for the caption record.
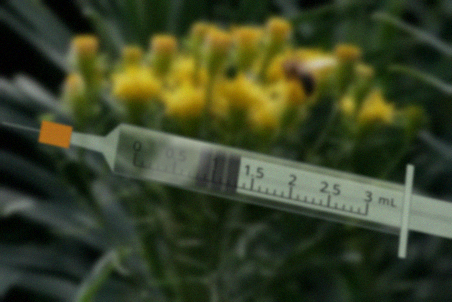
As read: **0.8** mL
